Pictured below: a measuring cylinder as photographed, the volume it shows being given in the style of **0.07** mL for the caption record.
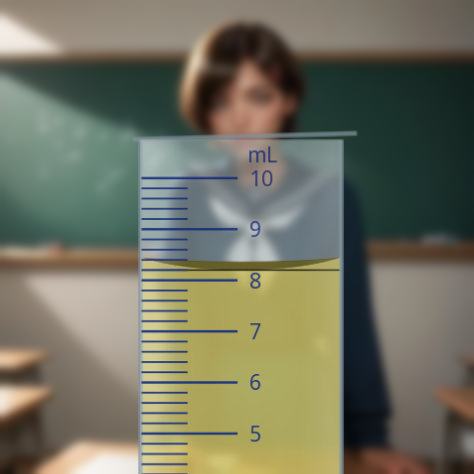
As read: **8.2** mL
